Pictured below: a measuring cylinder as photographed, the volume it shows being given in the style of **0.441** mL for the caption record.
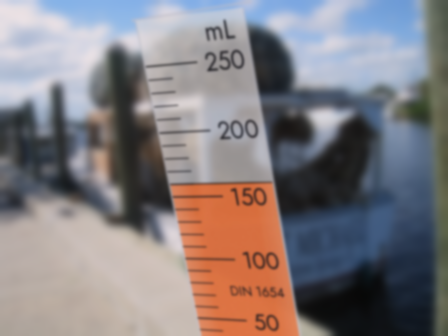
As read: **160** mL
